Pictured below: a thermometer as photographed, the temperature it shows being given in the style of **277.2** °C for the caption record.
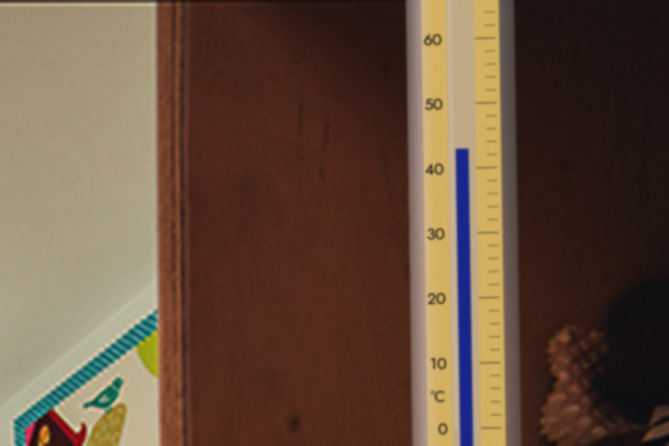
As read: **43** °C
